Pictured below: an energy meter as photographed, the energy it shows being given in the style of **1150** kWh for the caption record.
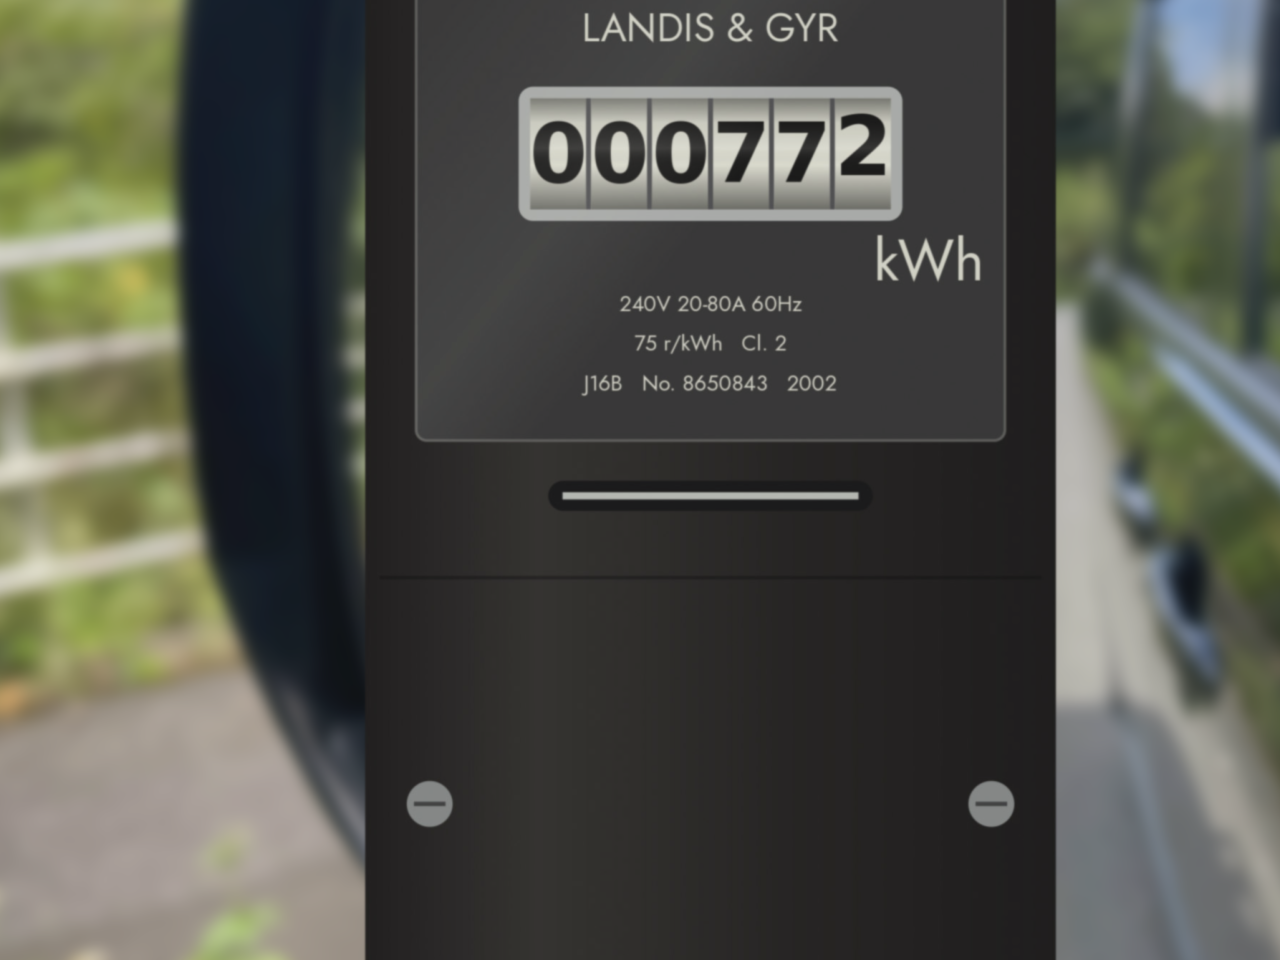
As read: **772** kWh
